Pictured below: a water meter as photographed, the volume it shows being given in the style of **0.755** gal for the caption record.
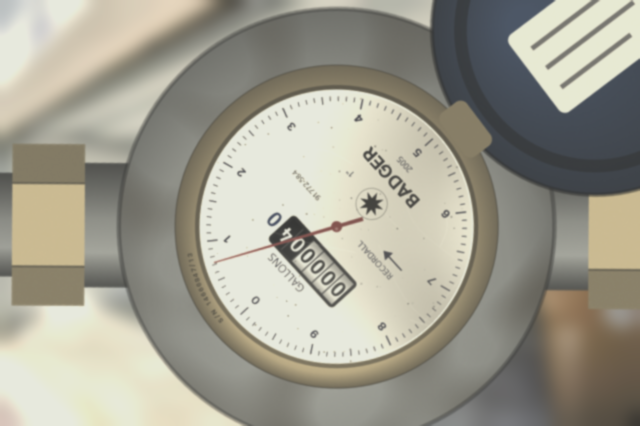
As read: **40.7** gal
